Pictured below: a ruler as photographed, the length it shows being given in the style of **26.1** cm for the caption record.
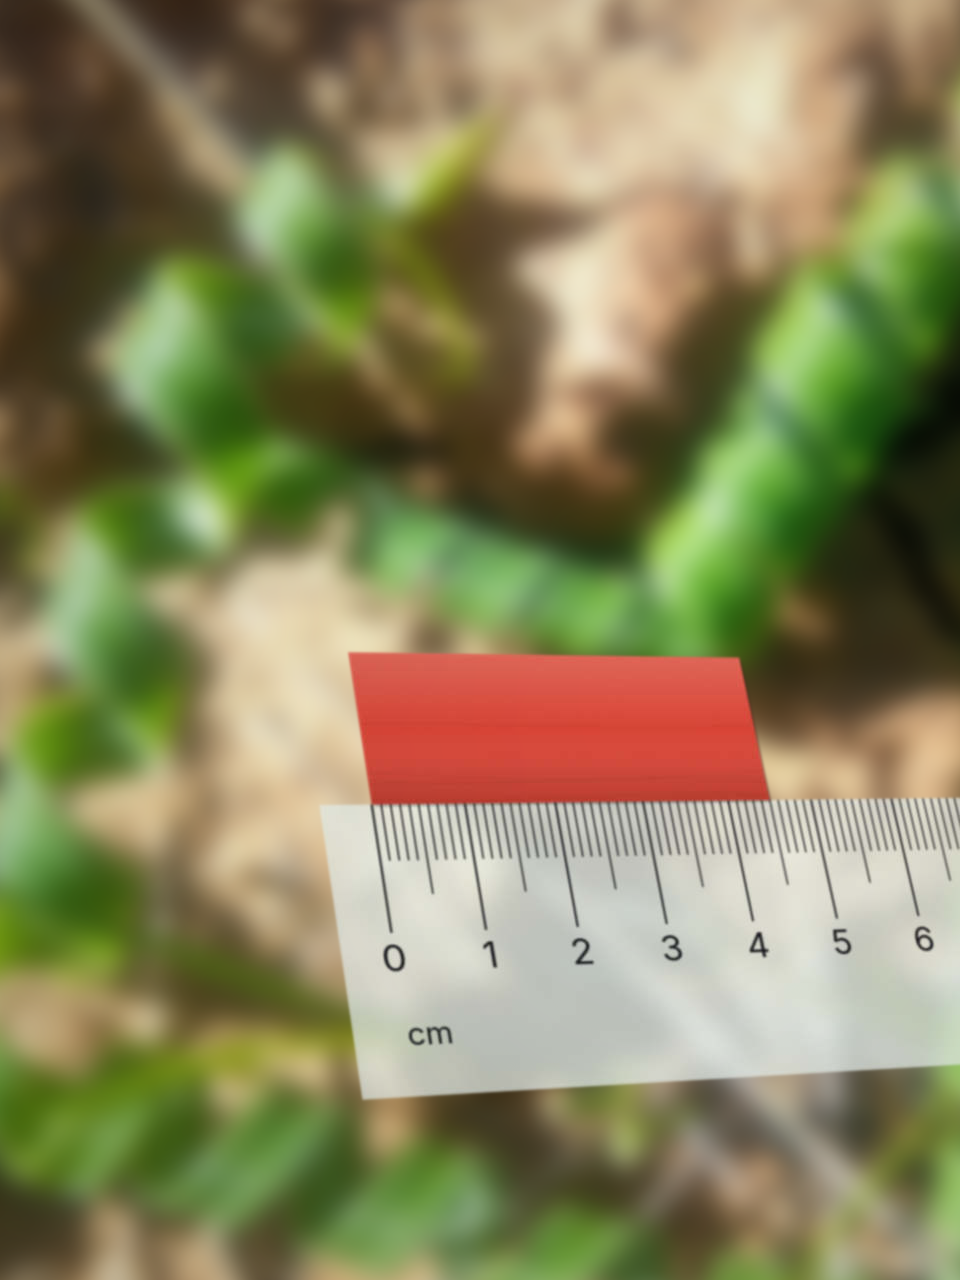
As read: **4.5** cm
